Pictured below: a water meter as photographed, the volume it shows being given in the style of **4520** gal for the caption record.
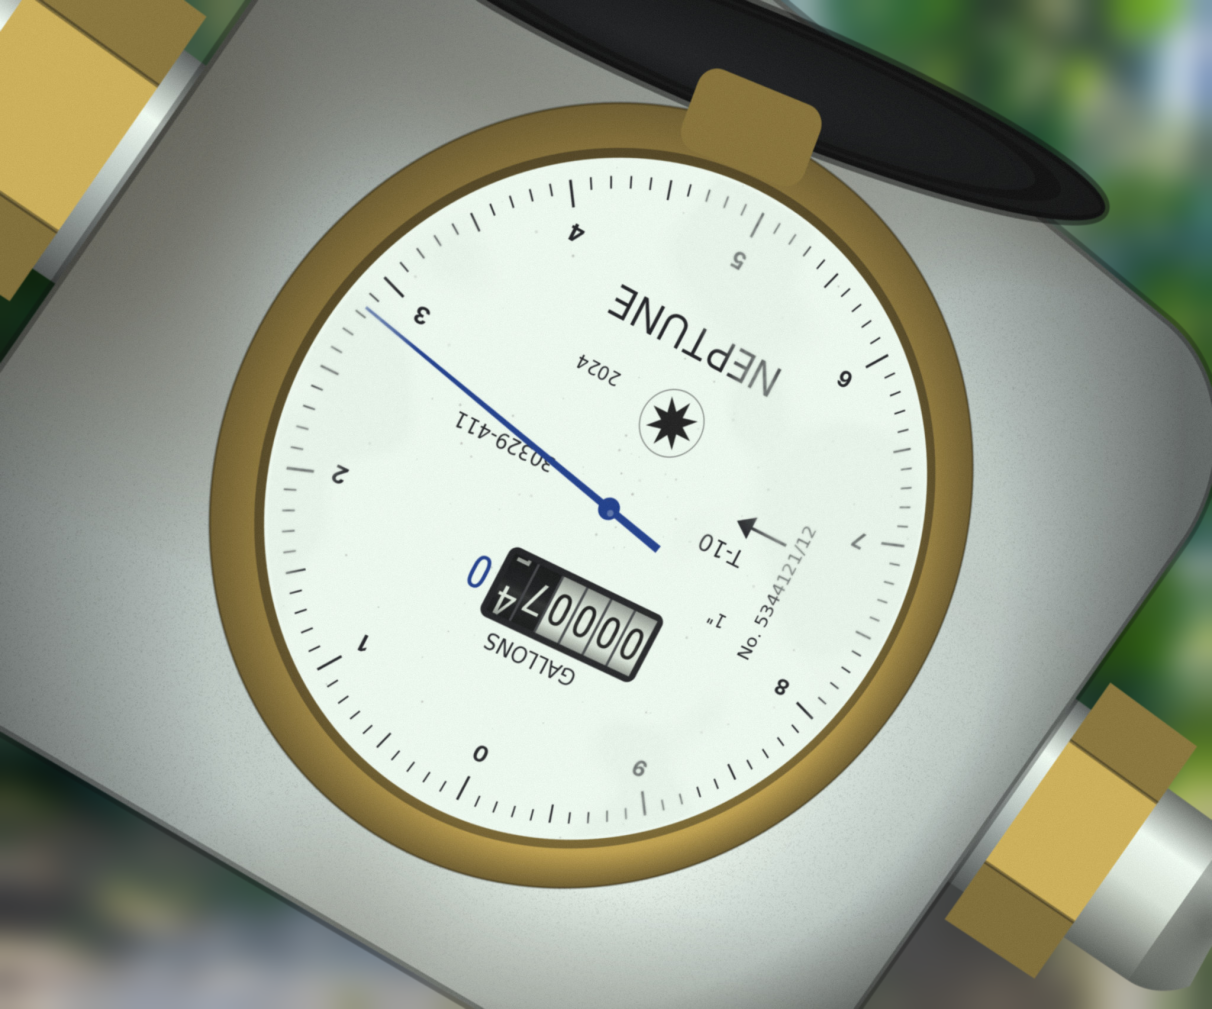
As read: **742.8** gal
